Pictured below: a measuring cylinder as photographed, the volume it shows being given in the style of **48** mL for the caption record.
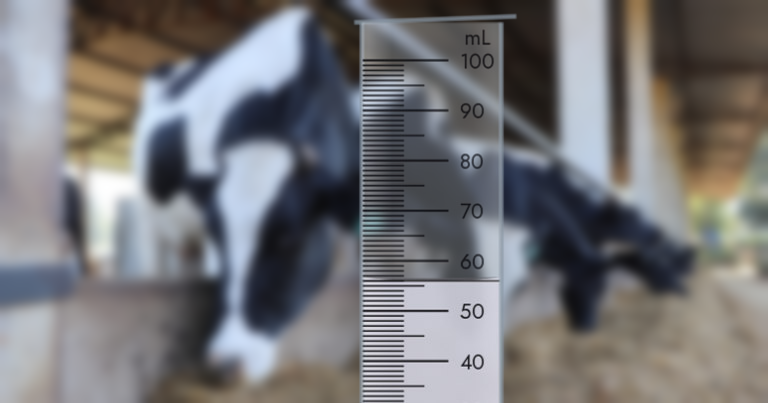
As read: **56** mL
